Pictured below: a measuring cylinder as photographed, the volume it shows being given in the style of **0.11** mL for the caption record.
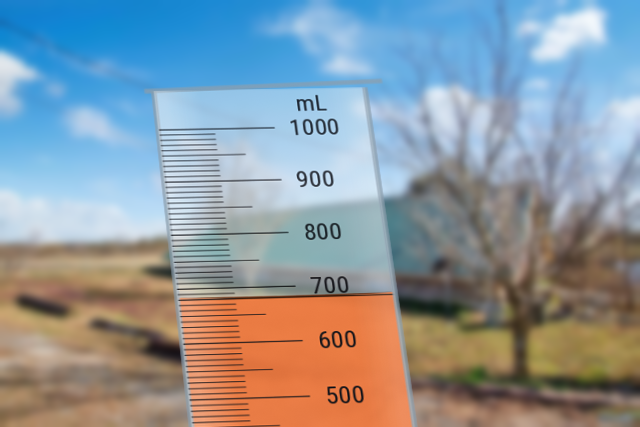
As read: **680** mL
